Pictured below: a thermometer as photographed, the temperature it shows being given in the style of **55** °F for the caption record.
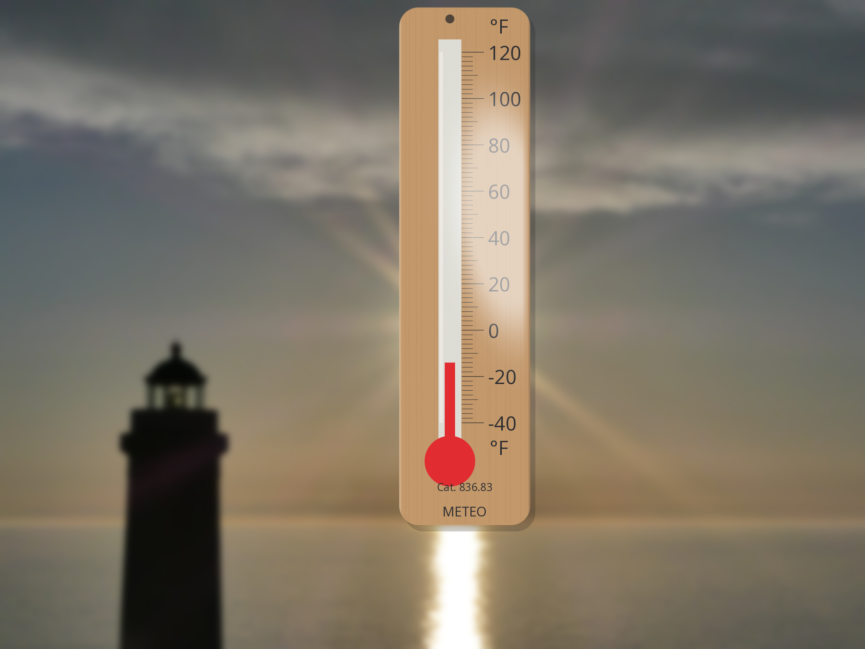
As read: **-14** °F
